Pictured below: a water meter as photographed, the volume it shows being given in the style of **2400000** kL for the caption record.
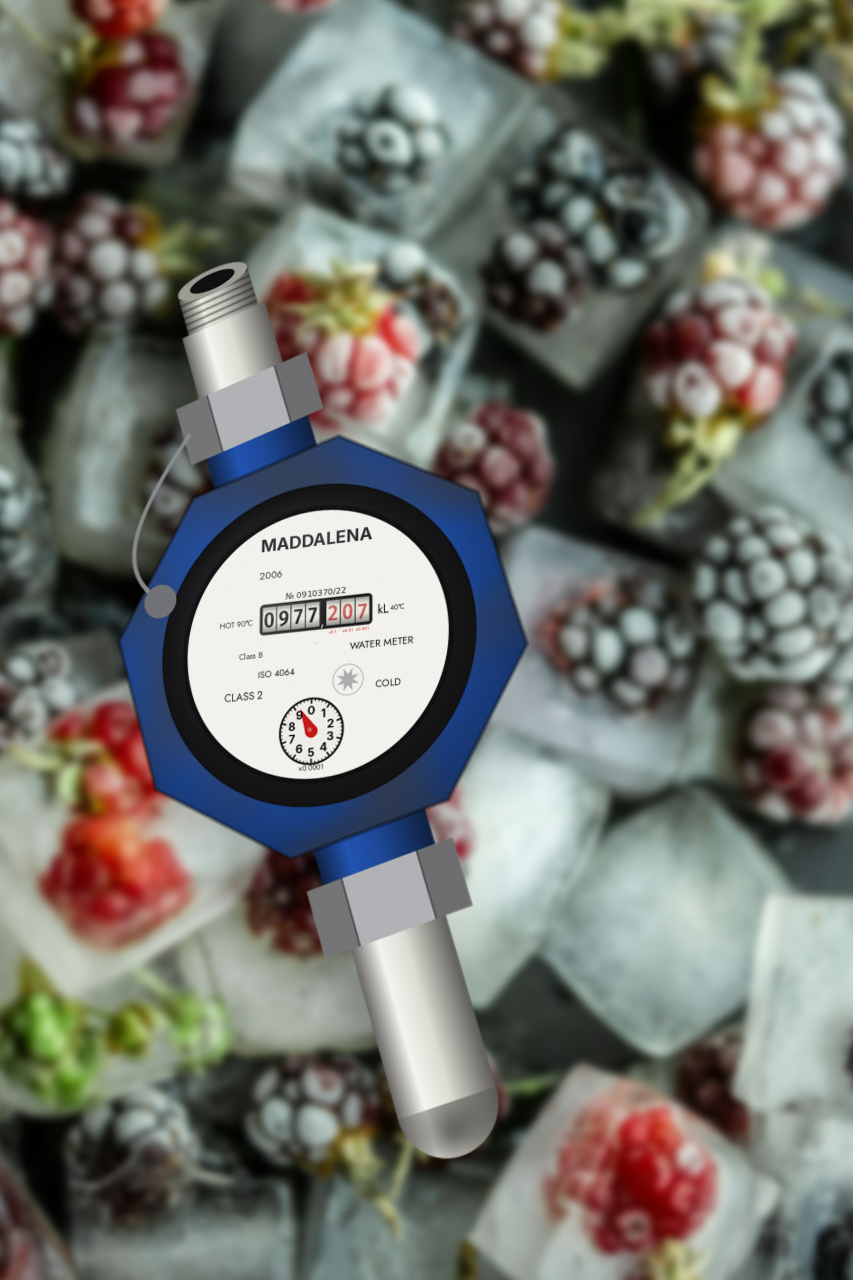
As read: **977.2069** kL
